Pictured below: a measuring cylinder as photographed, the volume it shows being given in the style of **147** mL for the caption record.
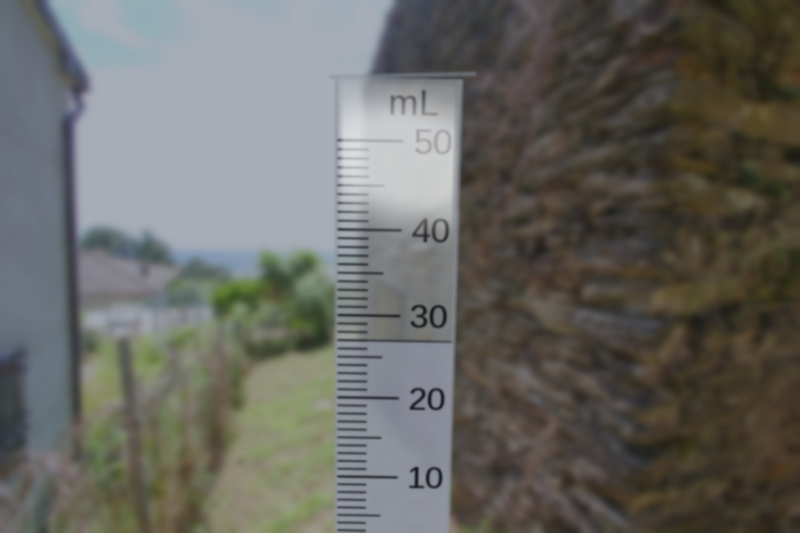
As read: **27** mL
